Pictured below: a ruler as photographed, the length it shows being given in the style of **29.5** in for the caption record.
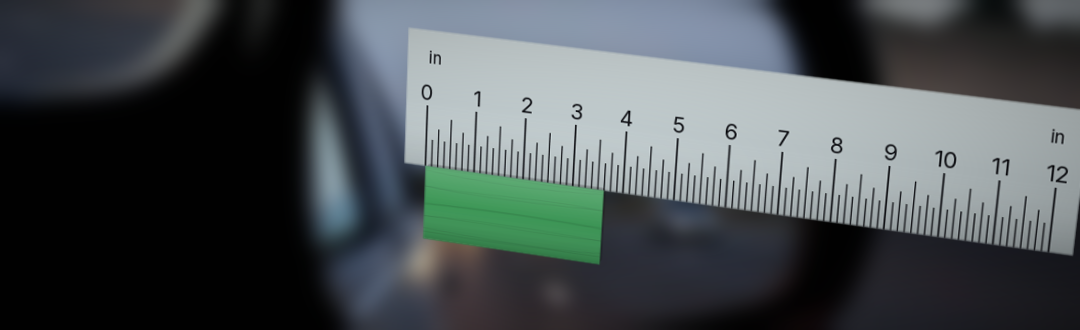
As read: **3.625** in
